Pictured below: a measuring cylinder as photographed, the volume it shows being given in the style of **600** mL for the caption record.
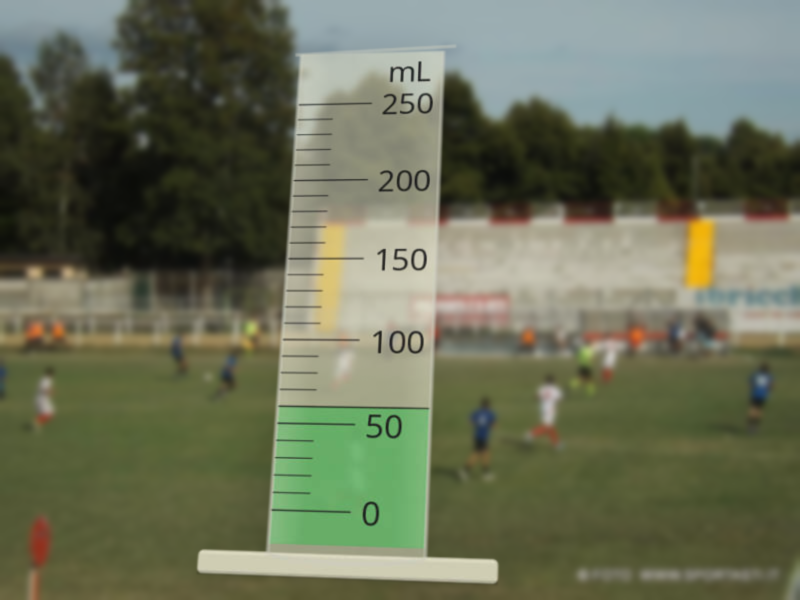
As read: **60** mL
